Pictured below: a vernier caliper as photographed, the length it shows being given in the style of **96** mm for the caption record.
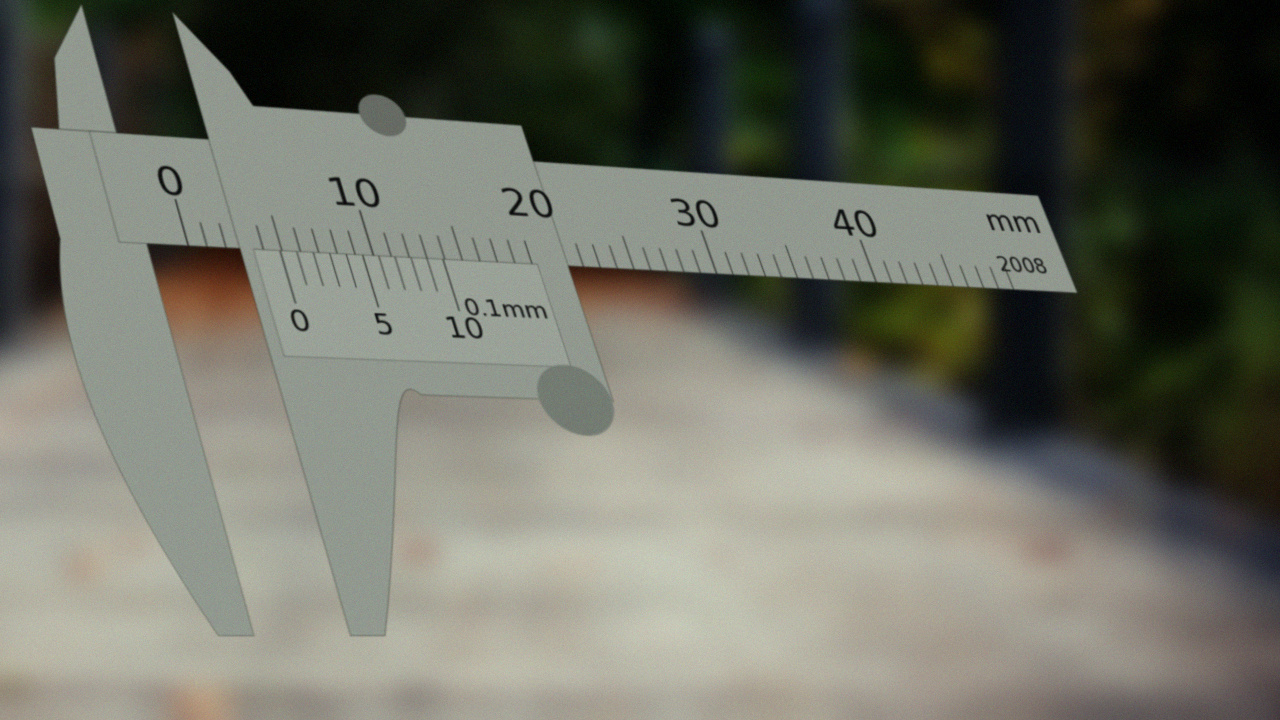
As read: **4.9** mm
